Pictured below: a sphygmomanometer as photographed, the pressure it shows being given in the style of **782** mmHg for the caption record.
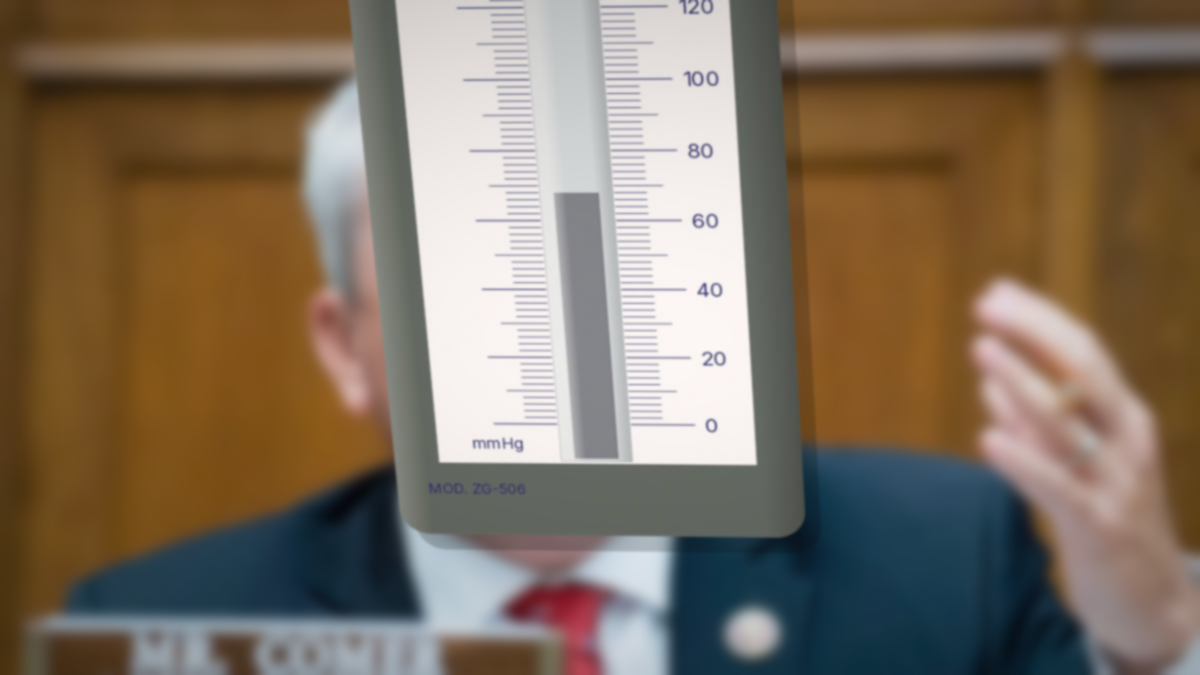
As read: **68** mmHg
